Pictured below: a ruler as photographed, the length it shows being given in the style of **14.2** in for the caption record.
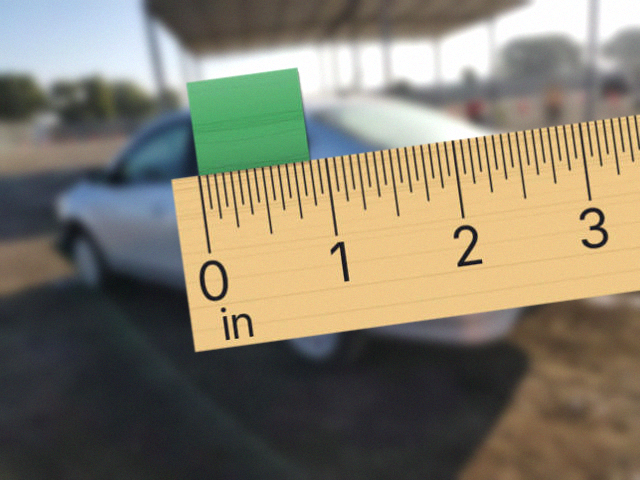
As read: **0.875** in
